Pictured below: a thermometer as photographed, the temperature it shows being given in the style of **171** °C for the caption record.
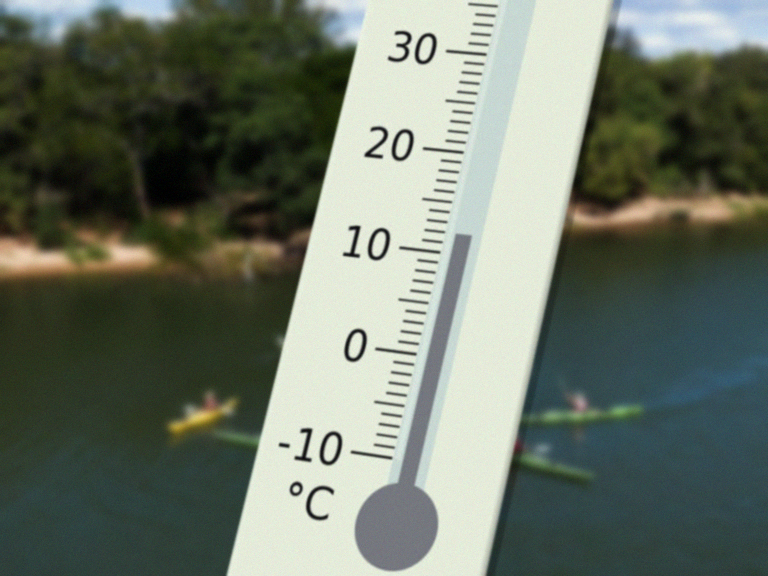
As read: **12** °C
